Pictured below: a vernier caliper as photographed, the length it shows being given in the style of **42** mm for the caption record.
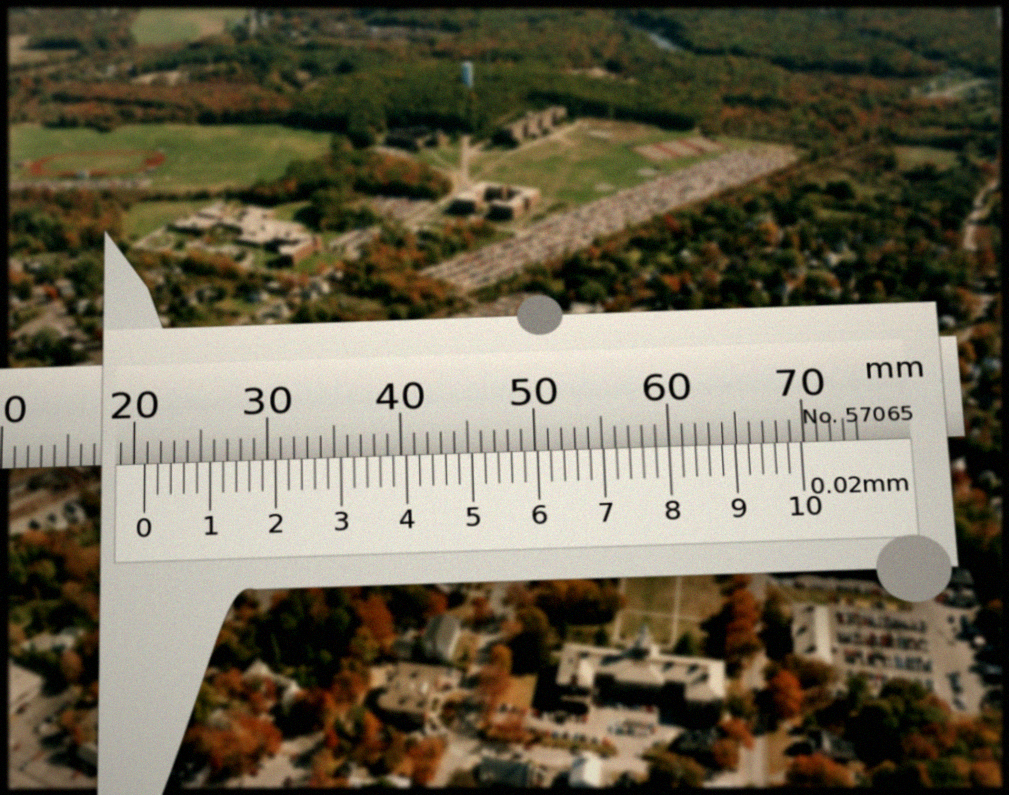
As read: **20.8** mm
